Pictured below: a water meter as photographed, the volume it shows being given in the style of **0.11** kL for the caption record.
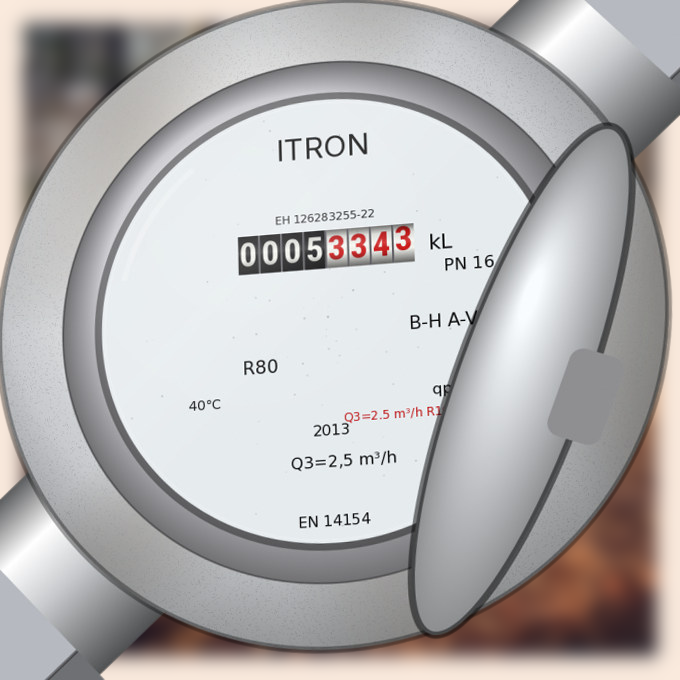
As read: **5.3343** kL
